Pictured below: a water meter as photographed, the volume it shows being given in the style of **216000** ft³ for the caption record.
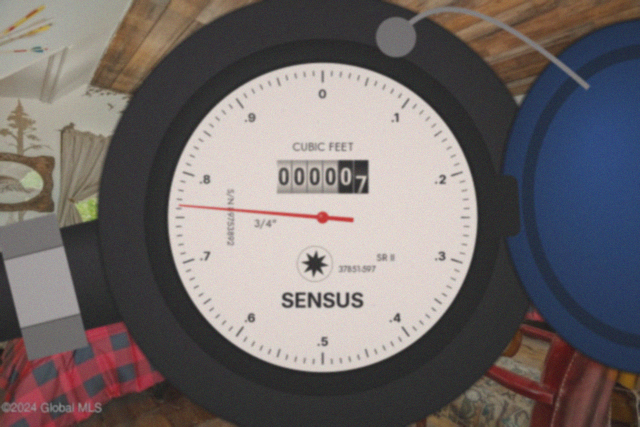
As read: **6.76** ft³
